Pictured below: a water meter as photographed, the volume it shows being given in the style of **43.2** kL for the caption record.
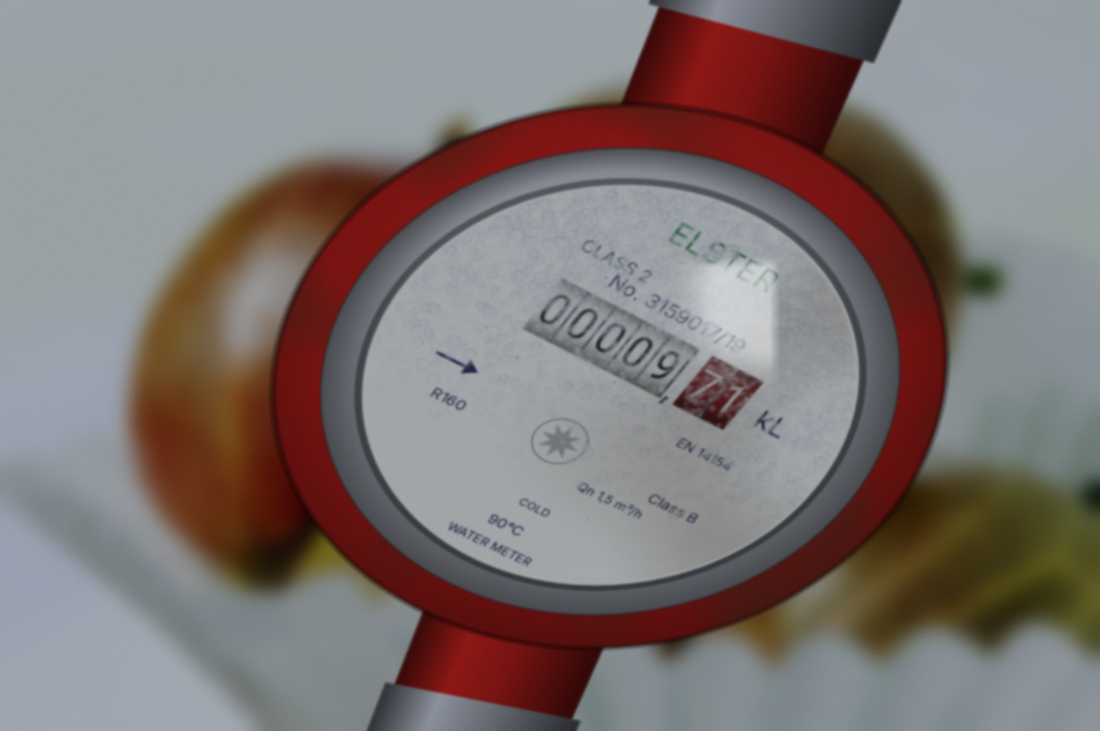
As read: **9.71** kL
